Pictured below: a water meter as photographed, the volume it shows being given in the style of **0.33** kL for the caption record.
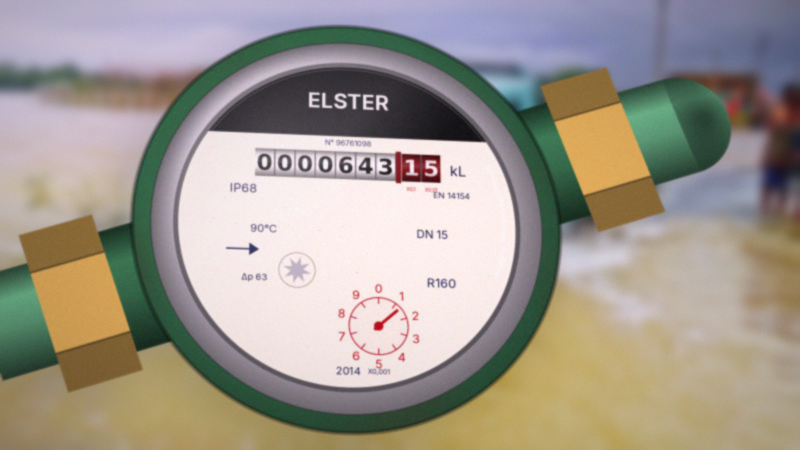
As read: **643.151** kL
